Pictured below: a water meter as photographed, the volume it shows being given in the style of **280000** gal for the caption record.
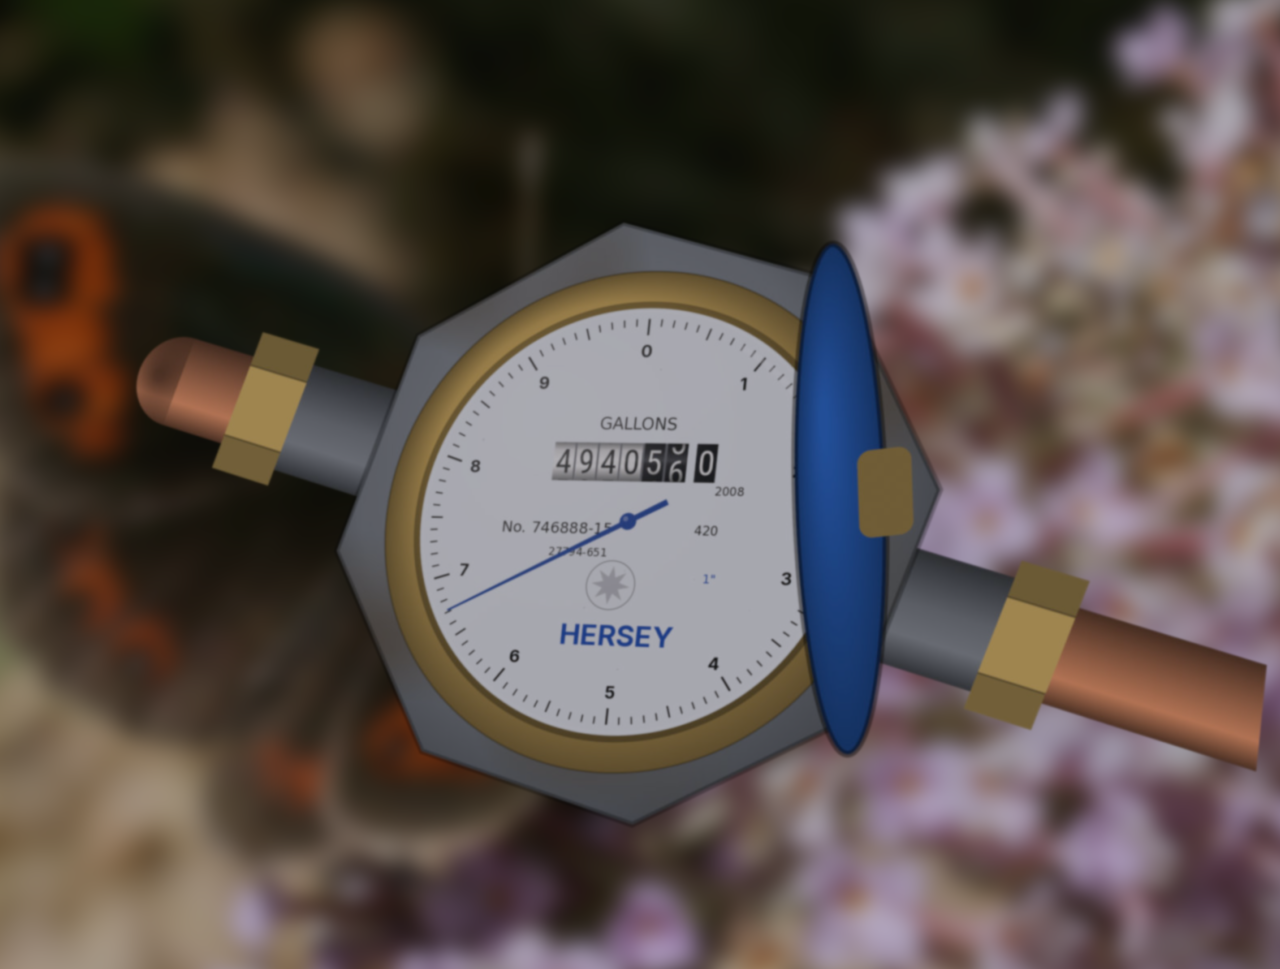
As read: **4940556.7** gal
